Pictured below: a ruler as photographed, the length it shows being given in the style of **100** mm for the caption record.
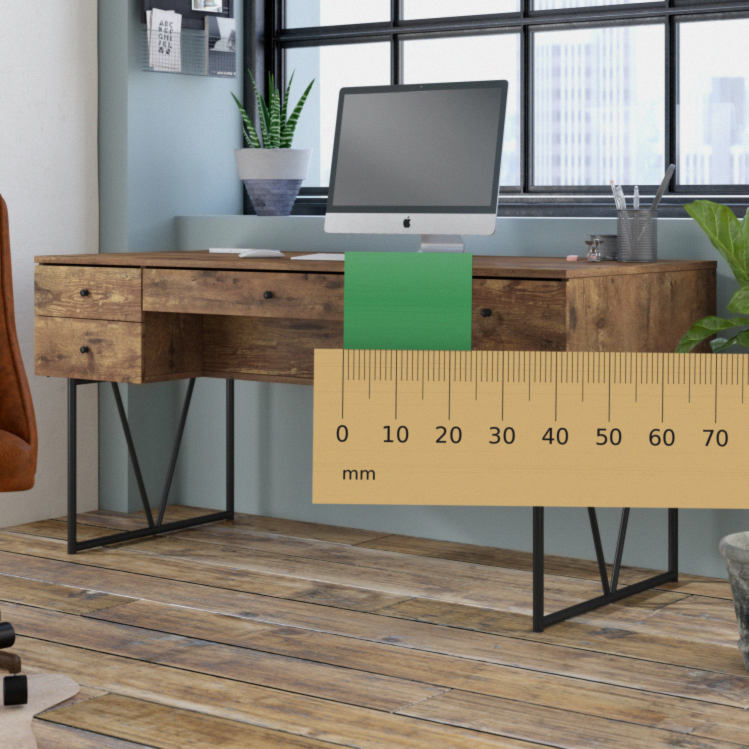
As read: **24** mm
